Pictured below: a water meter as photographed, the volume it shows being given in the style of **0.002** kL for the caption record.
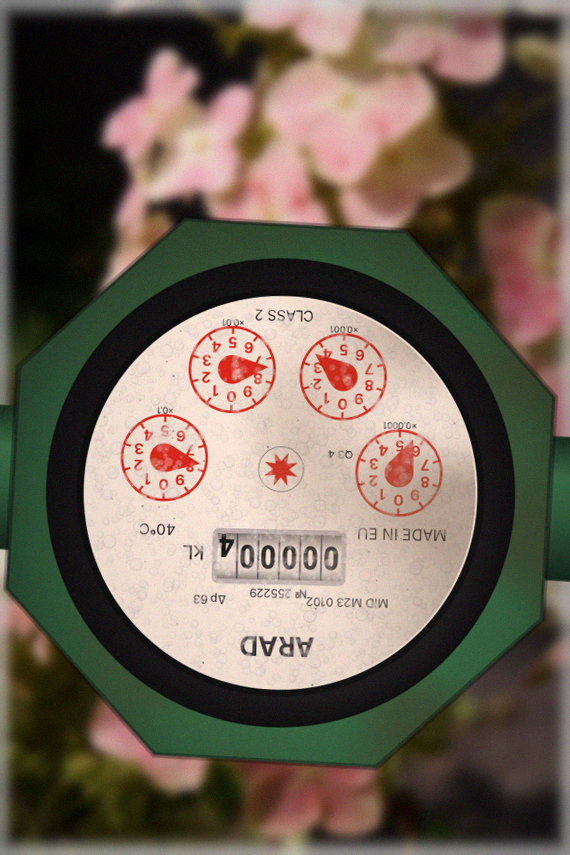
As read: **3.7735** kL
